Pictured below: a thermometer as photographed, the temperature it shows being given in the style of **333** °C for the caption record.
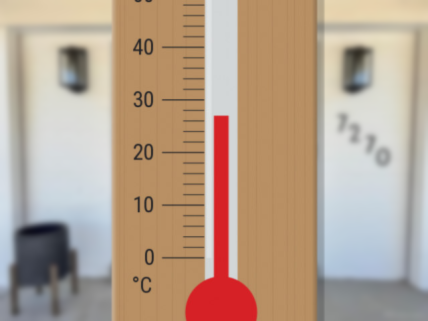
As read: **27** °C
